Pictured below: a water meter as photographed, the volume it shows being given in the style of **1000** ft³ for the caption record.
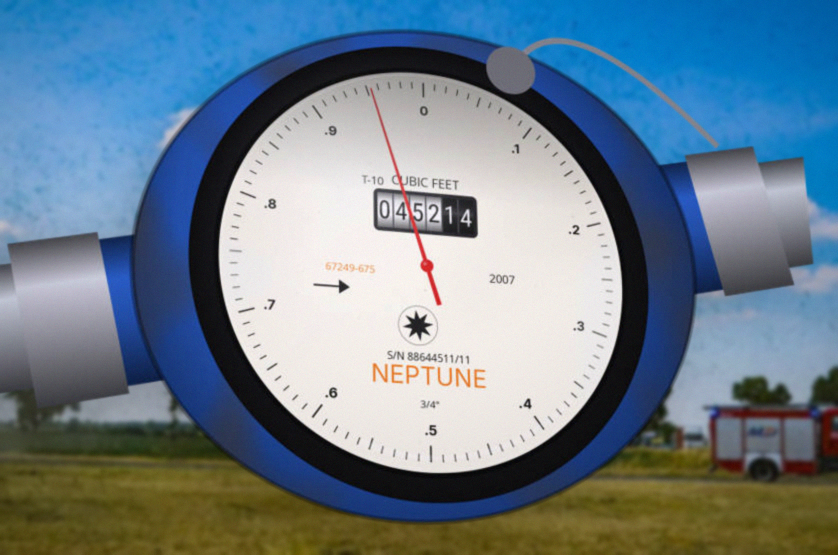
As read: **45213.95** ft³
